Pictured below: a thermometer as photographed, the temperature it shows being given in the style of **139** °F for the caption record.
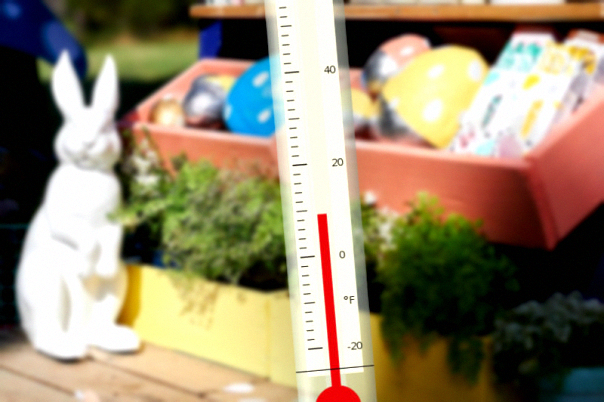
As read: **9** °F
